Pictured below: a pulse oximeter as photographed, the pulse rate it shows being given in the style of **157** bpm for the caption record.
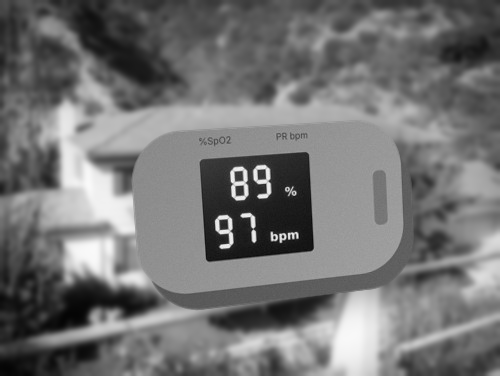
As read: **97** bpm
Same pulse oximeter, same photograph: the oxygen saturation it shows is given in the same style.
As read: **89** %
